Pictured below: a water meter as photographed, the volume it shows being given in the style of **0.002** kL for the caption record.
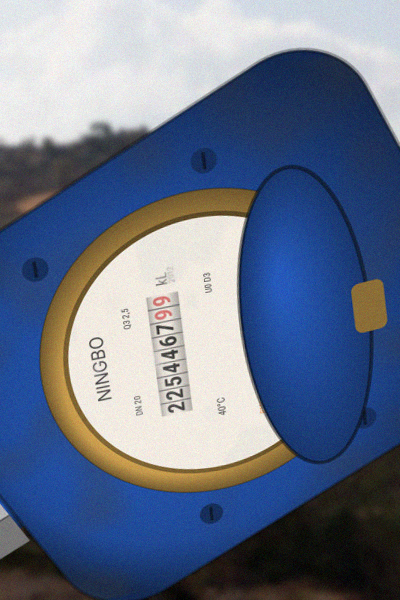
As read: **2254467.99** kL
